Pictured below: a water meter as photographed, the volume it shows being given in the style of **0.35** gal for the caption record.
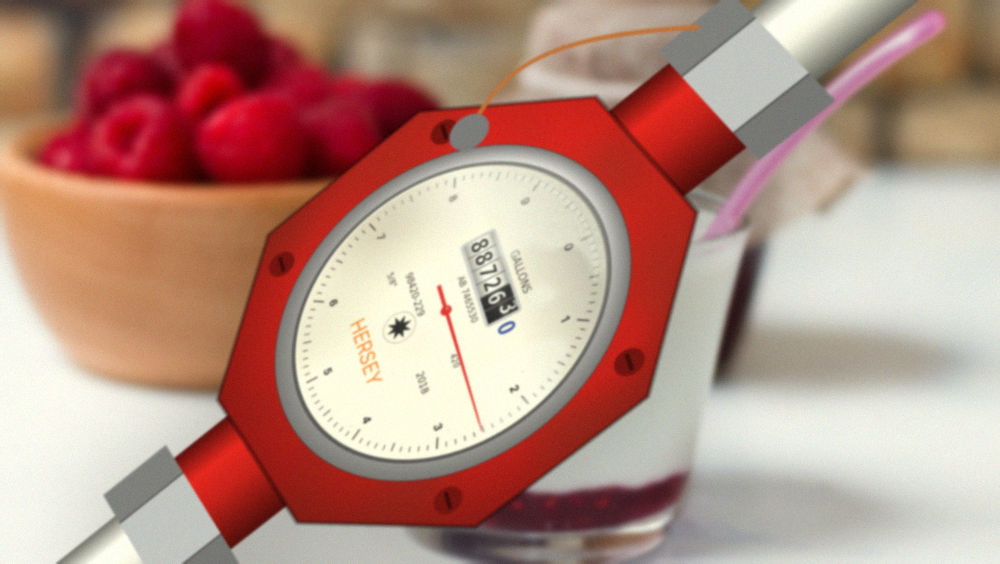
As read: **8872632.5** gal
